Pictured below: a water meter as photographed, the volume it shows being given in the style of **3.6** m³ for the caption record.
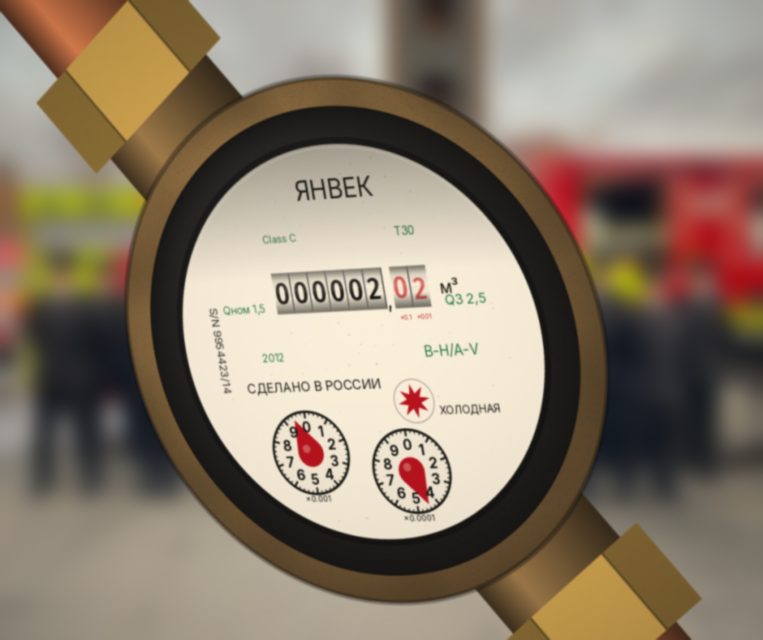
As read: **2.0194** m³
